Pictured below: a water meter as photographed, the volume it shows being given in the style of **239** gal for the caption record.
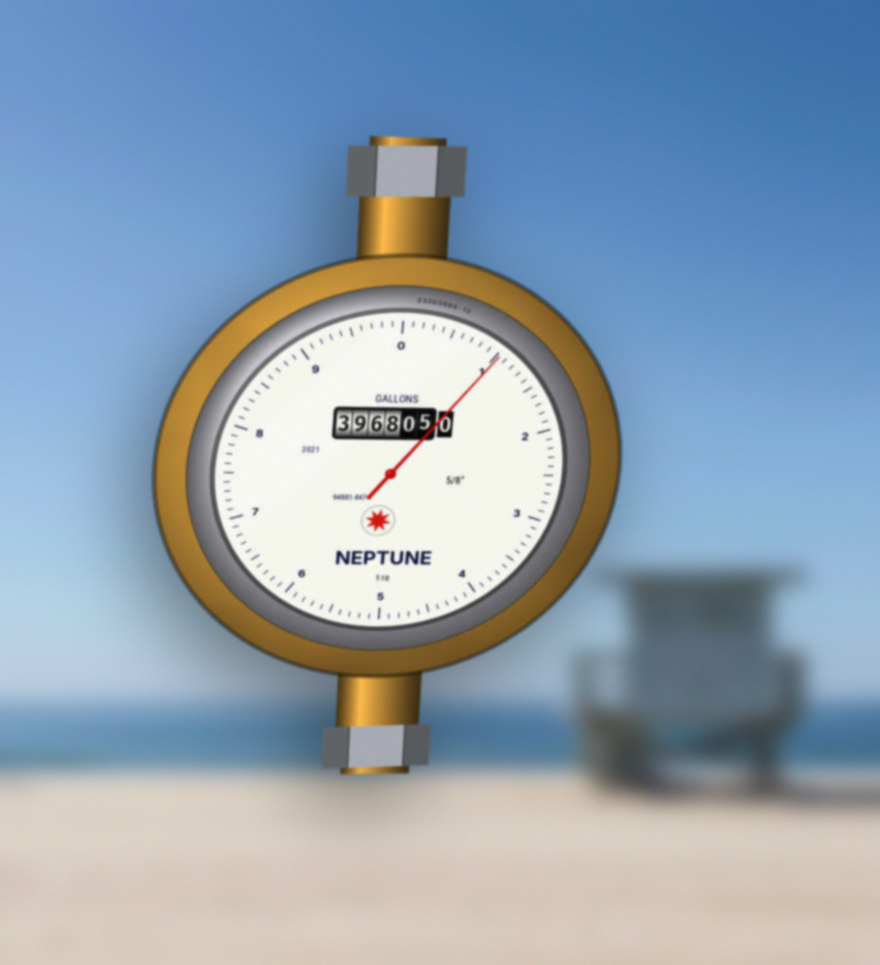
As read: **3968051.0** gal
